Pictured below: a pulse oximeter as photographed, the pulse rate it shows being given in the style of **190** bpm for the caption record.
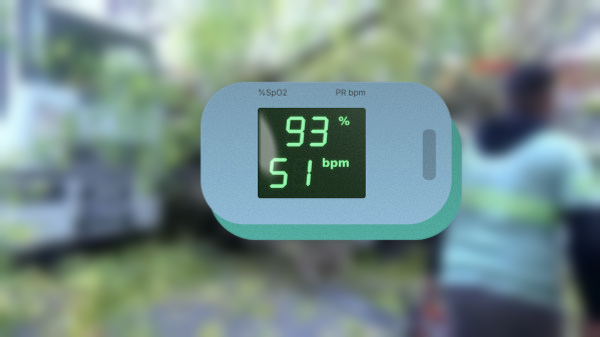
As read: **51** bpm
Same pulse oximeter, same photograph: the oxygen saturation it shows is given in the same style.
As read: **93** %
